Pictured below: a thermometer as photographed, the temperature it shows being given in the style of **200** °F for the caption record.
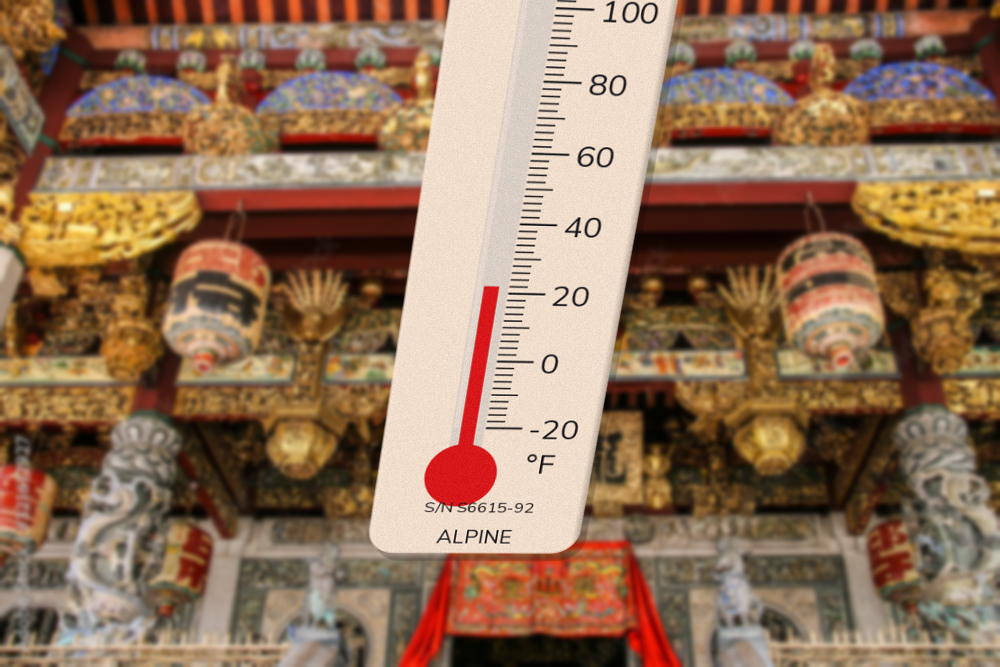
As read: **22** °F
